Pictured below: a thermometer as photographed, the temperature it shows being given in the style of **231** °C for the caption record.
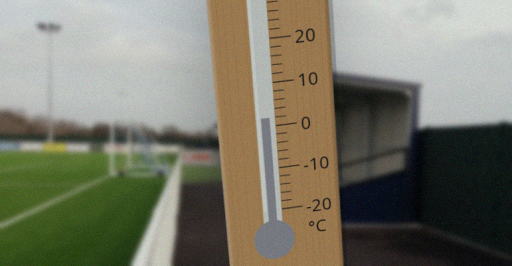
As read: **2** °C
